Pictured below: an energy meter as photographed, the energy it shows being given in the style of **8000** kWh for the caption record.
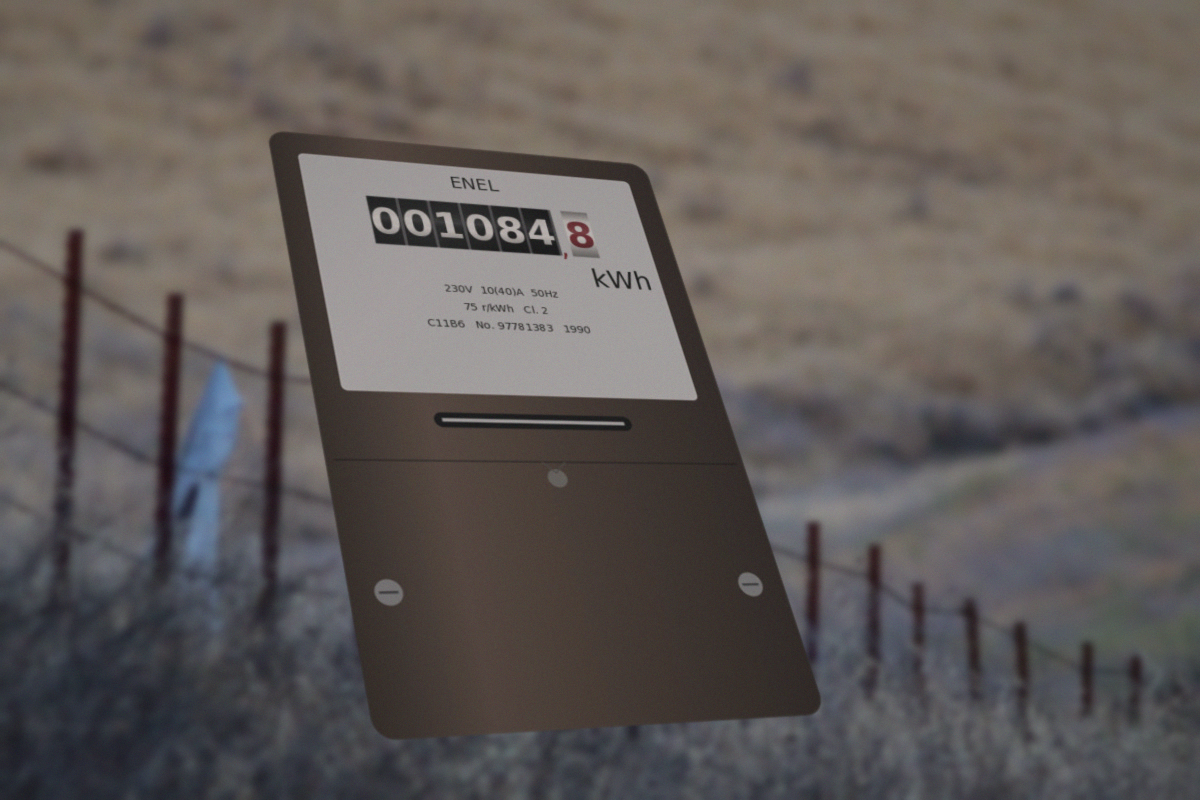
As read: **1084.8** kWh
